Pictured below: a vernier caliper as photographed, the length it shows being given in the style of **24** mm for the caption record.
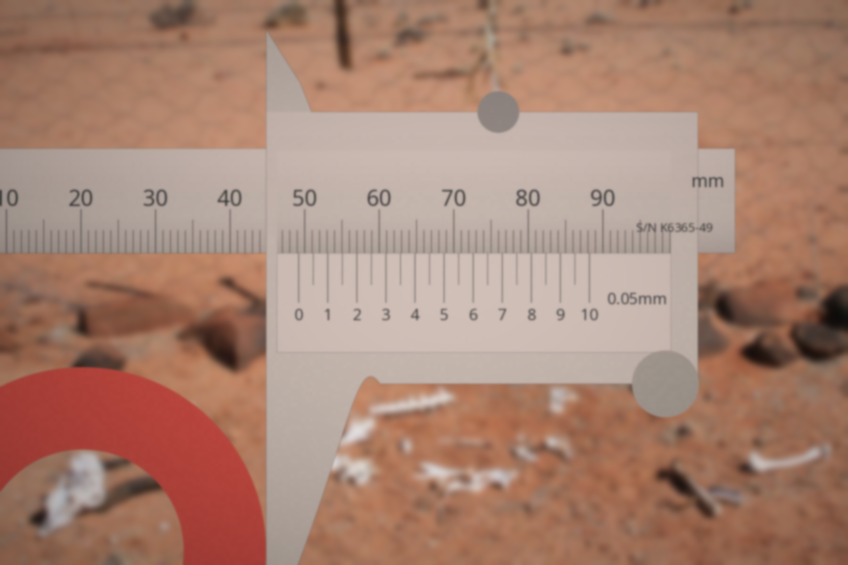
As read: **49.2** mm
